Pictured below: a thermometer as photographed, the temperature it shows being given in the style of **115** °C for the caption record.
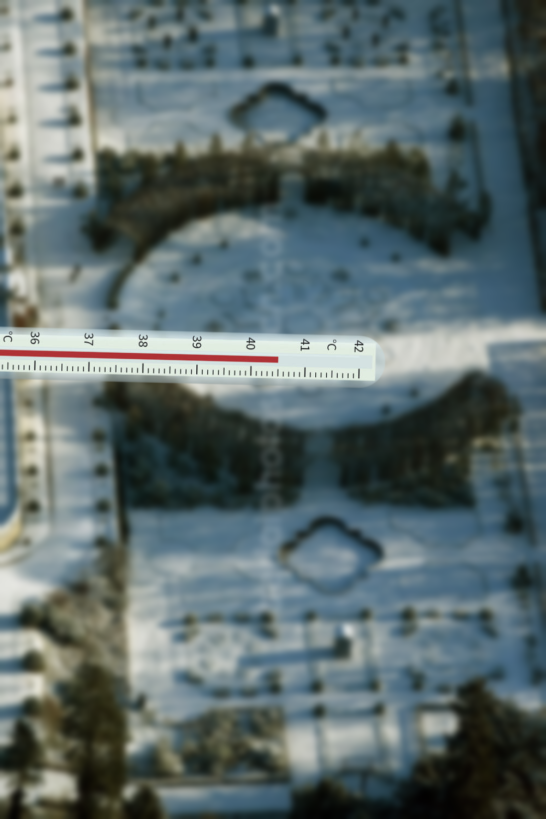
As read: **40.5** °C
